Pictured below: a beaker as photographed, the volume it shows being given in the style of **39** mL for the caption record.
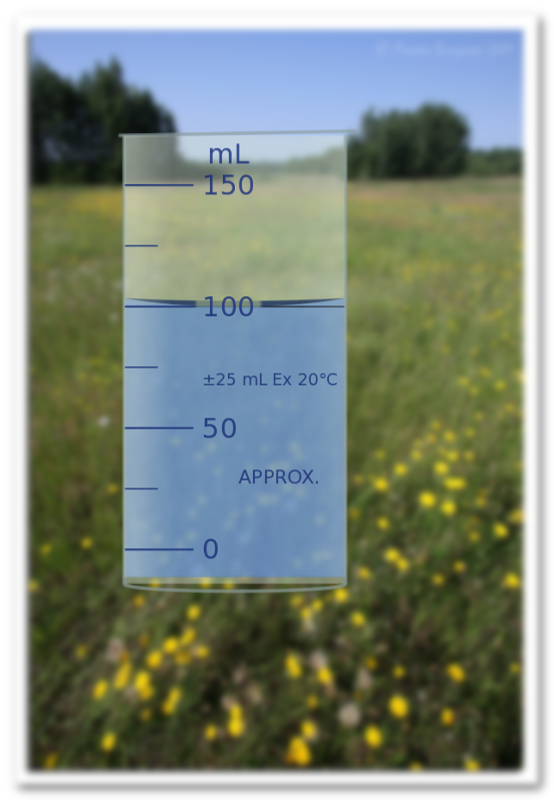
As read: **100** mL
